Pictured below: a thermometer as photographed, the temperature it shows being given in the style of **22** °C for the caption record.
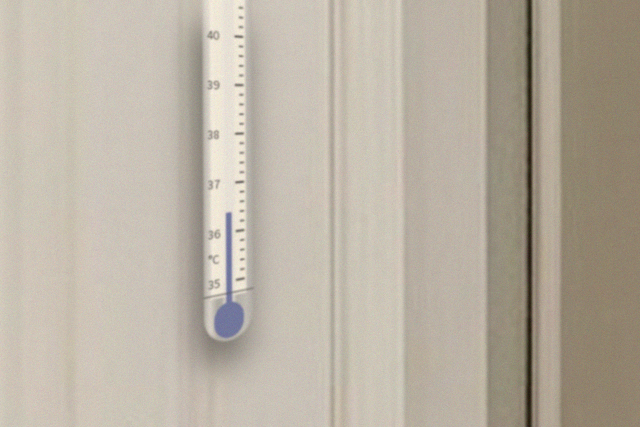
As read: **36.4** °C
